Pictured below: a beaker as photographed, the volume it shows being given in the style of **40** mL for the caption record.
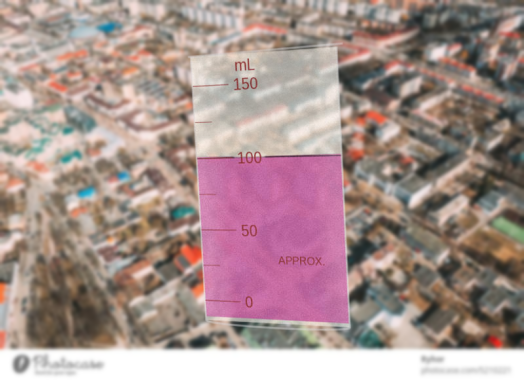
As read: **100** mL
